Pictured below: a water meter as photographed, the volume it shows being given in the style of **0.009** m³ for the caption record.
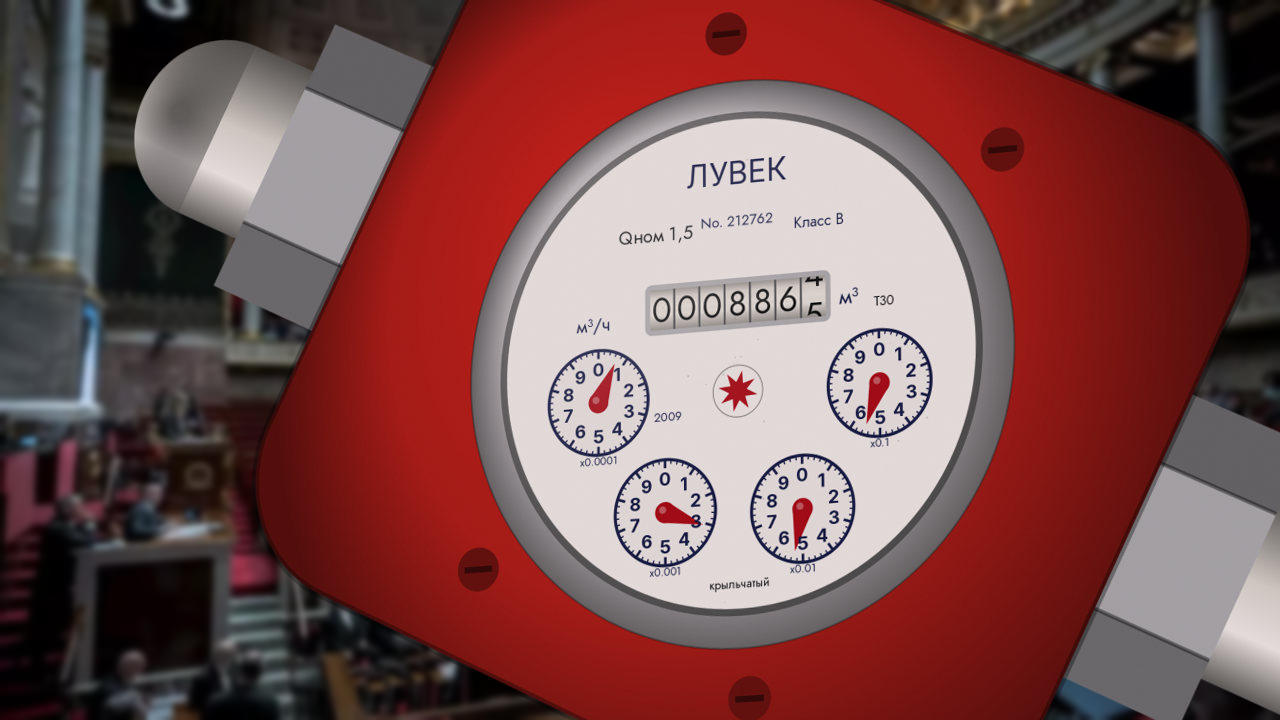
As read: **8864.5530** m³
